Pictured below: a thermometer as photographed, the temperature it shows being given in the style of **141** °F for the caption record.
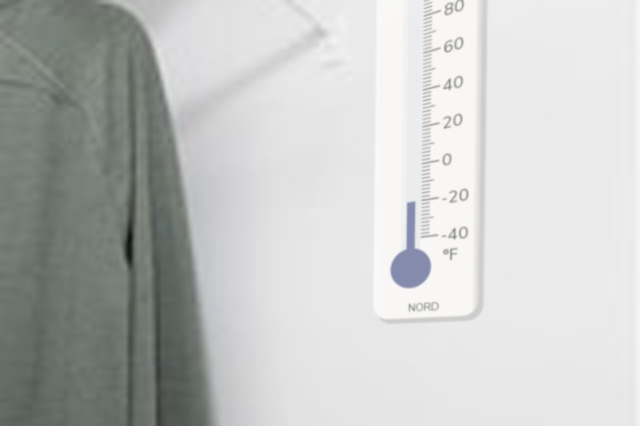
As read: **-20** °F
